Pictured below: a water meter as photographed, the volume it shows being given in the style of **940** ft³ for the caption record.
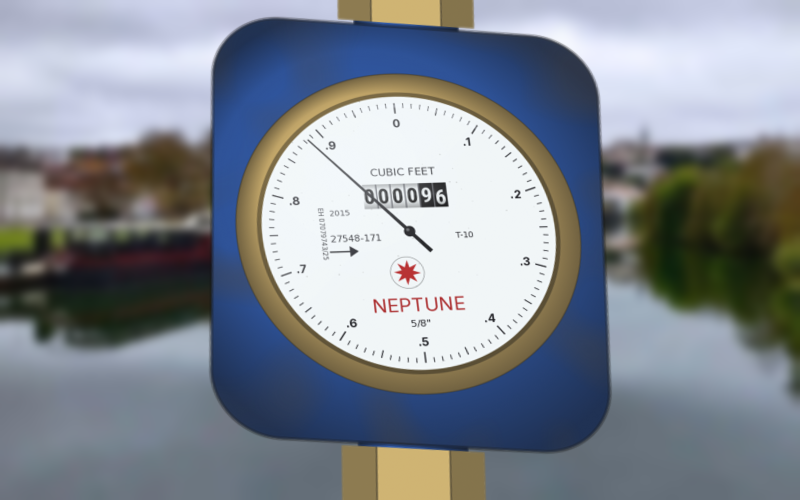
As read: **95.88** ft³
